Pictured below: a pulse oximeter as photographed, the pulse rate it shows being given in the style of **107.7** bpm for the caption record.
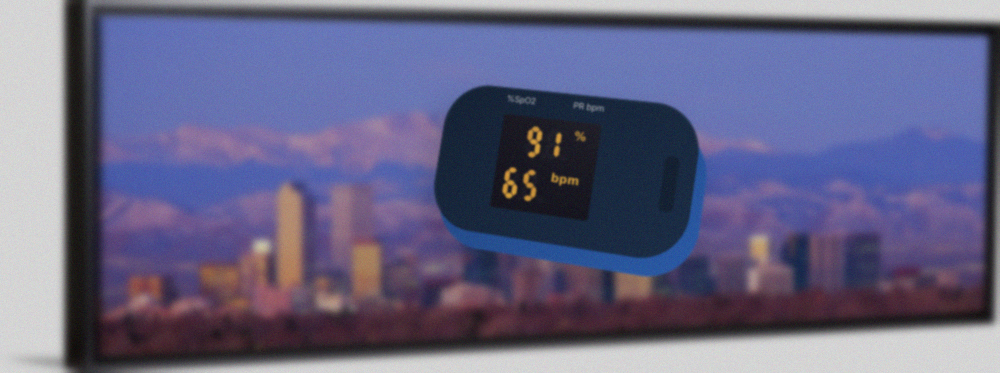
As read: **65** bpm
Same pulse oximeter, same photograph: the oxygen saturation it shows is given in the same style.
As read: **91** %
